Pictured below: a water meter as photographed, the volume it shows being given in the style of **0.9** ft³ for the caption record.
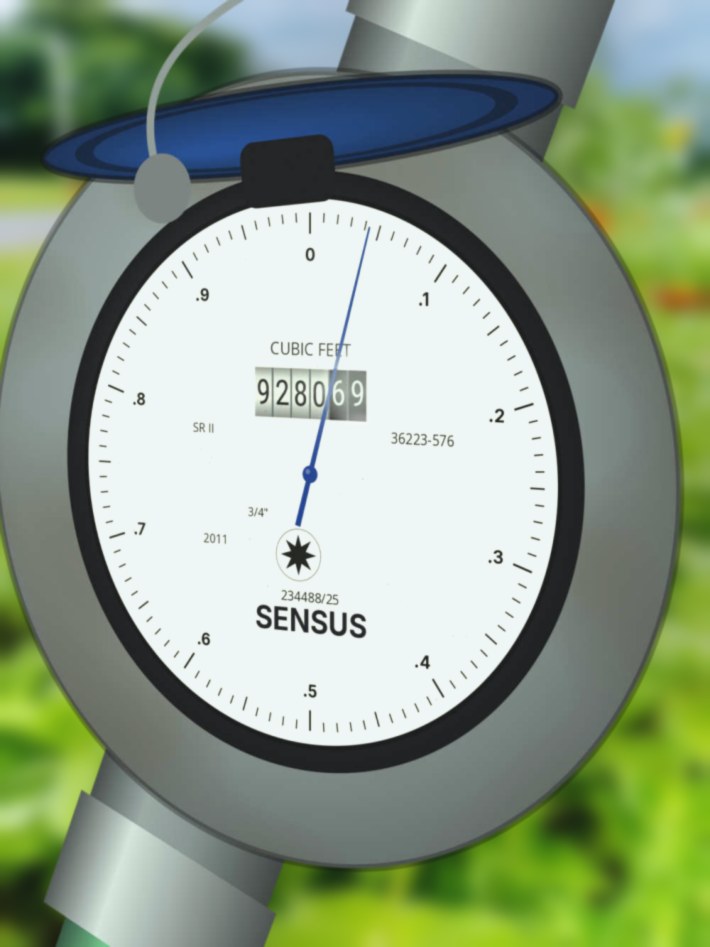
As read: **928069.04** ft³
